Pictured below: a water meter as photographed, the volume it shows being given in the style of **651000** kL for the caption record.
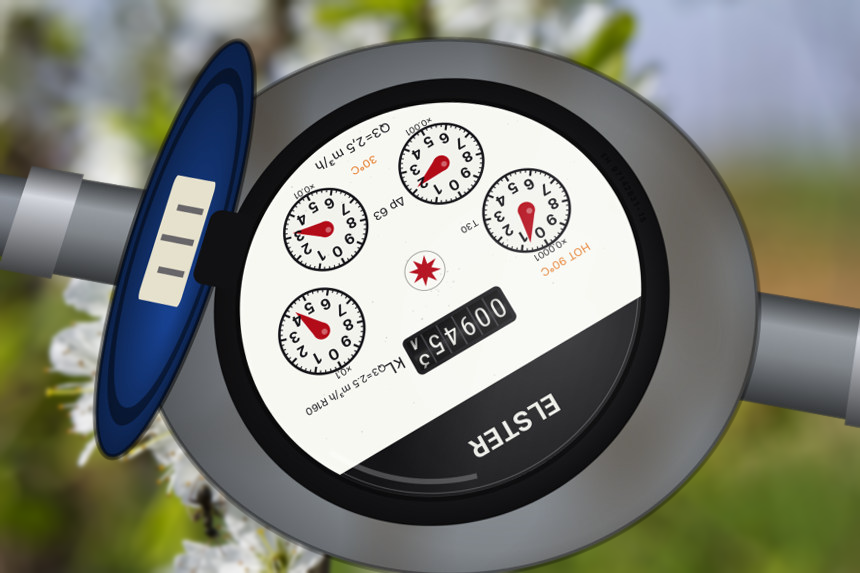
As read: **9453.4320** kL
